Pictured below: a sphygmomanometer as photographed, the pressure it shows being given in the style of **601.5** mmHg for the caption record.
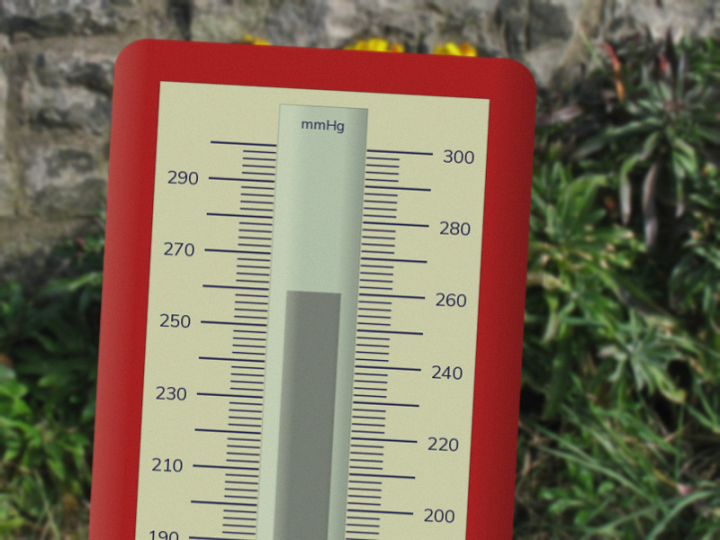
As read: **260** mmHg
